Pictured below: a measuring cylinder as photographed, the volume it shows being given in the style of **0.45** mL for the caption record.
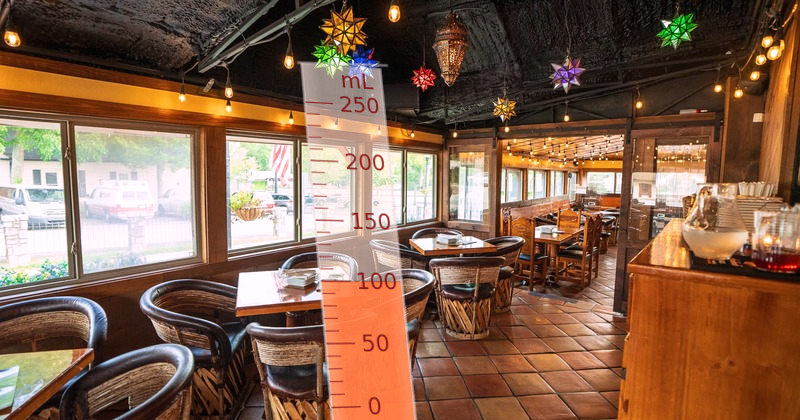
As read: **100** mL
